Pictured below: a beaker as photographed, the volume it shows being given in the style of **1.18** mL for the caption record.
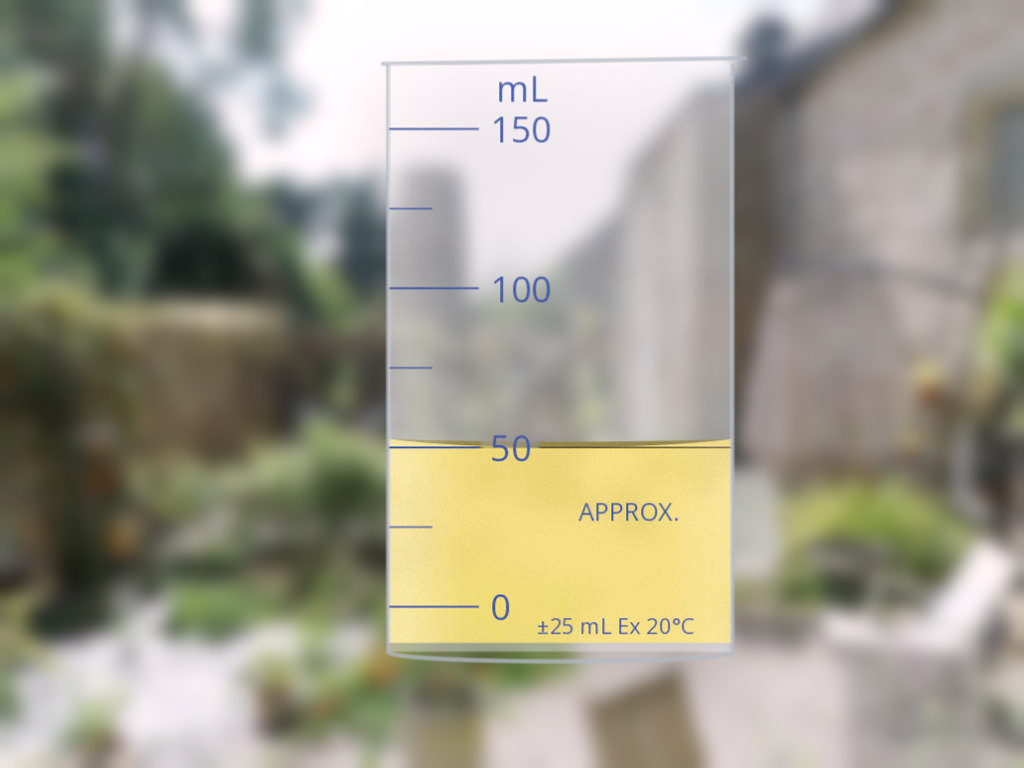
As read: **50** mL
